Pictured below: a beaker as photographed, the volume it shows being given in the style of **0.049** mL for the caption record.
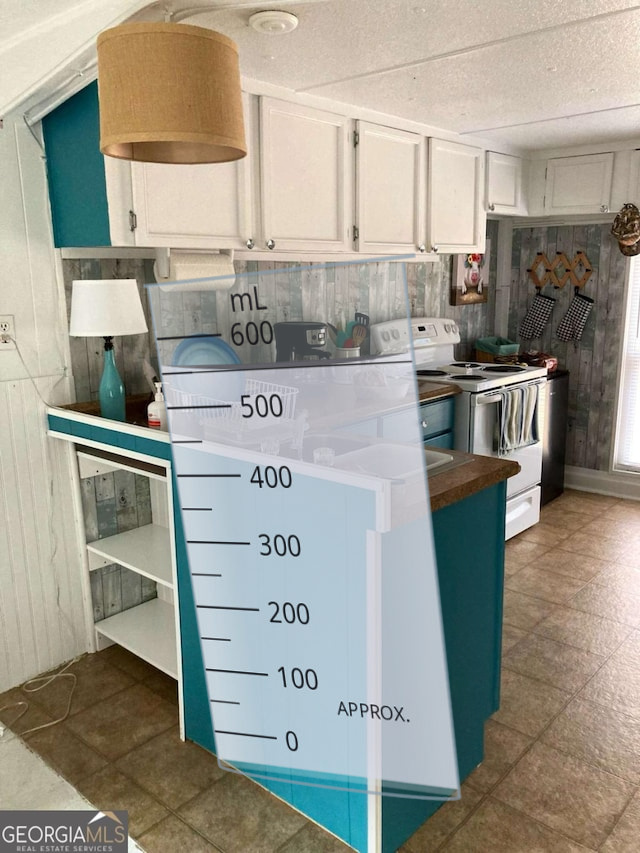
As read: **550** mL
